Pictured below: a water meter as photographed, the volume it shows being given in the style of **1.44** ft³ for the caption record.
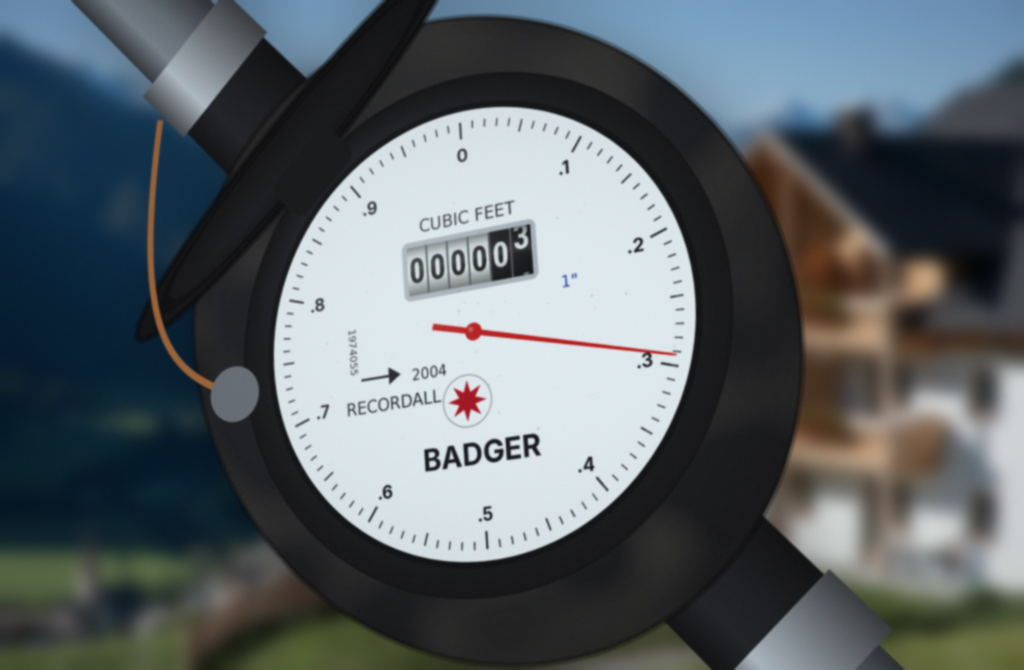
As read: **3.29** ft³
